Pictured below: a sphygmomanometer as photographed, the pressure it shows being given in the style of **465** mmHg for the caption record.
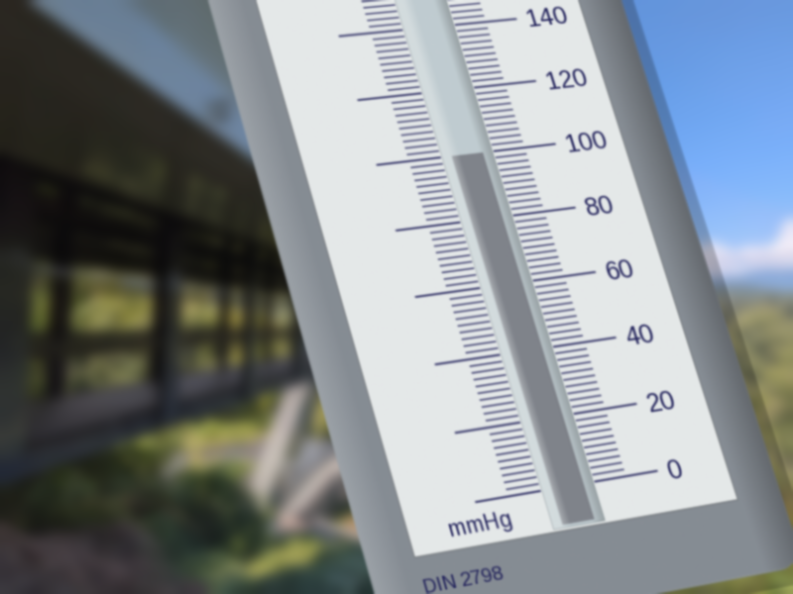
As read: **100** mmHg
